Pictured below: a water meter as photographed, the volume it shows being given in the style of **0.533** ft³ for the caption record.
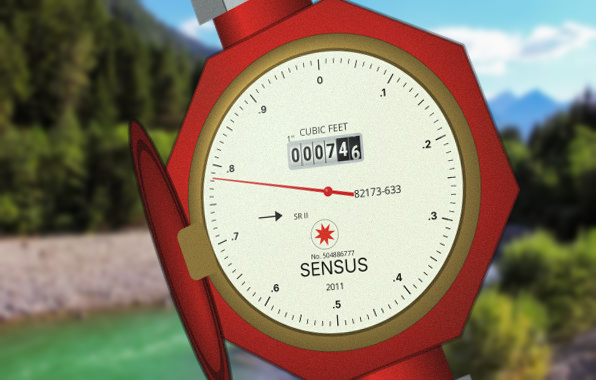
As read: **745.78** ft³
